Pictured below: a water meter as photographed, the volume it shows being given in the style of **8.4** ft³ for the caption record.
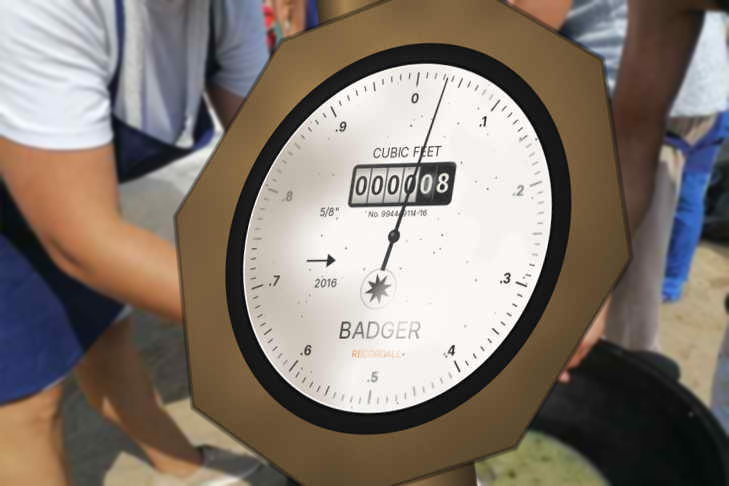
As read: **8.03** ft³
